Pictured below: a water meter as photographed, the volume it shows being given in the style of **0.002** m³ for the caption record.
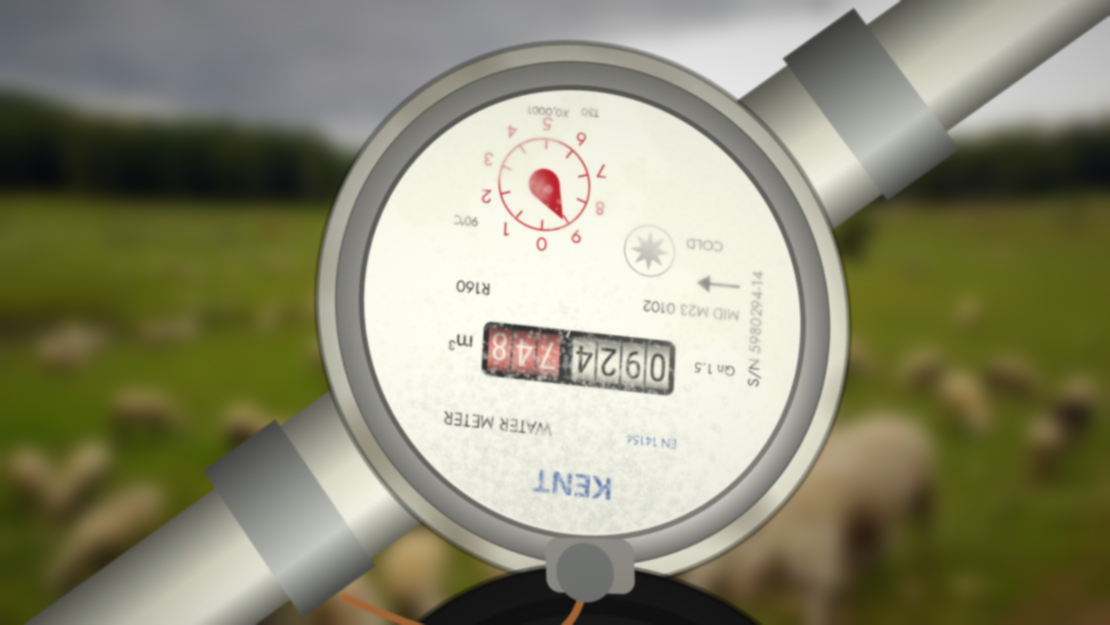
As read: **924.7479** m³
